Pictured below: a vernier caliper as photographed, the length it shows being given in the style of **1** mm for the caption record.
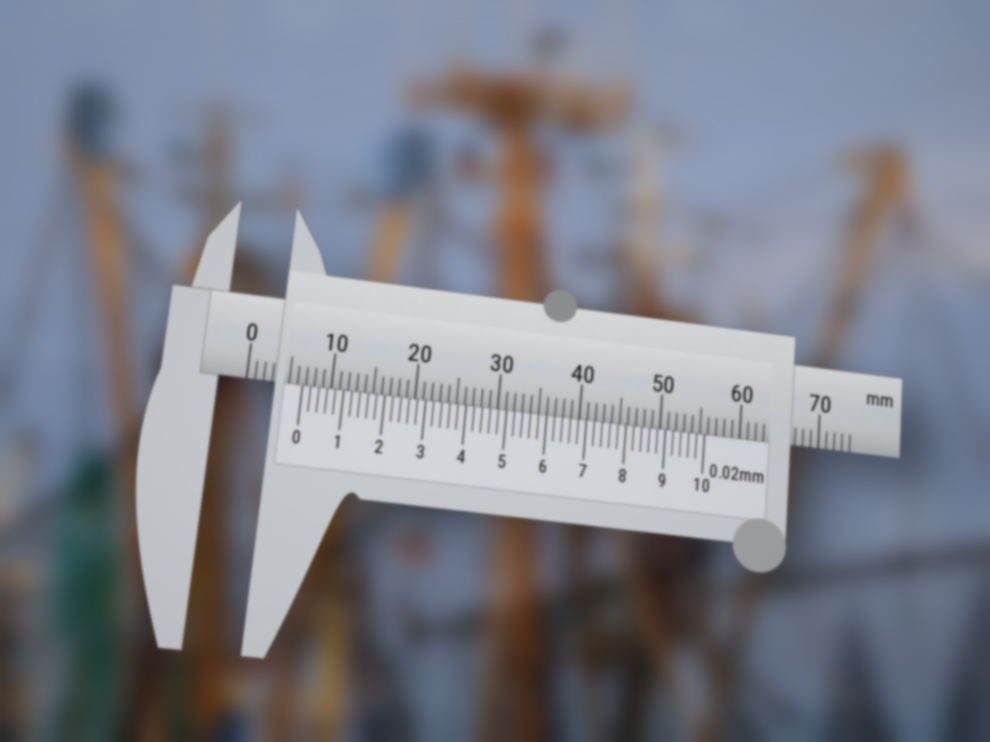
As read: **6.6** mm
